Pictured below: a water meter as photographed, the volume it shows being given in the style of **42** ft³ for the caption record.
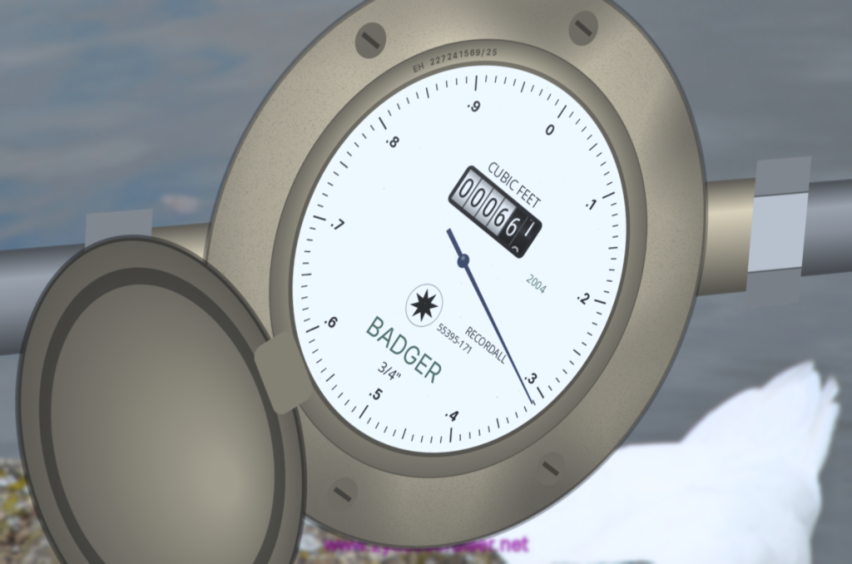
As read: **661.31** ft³
